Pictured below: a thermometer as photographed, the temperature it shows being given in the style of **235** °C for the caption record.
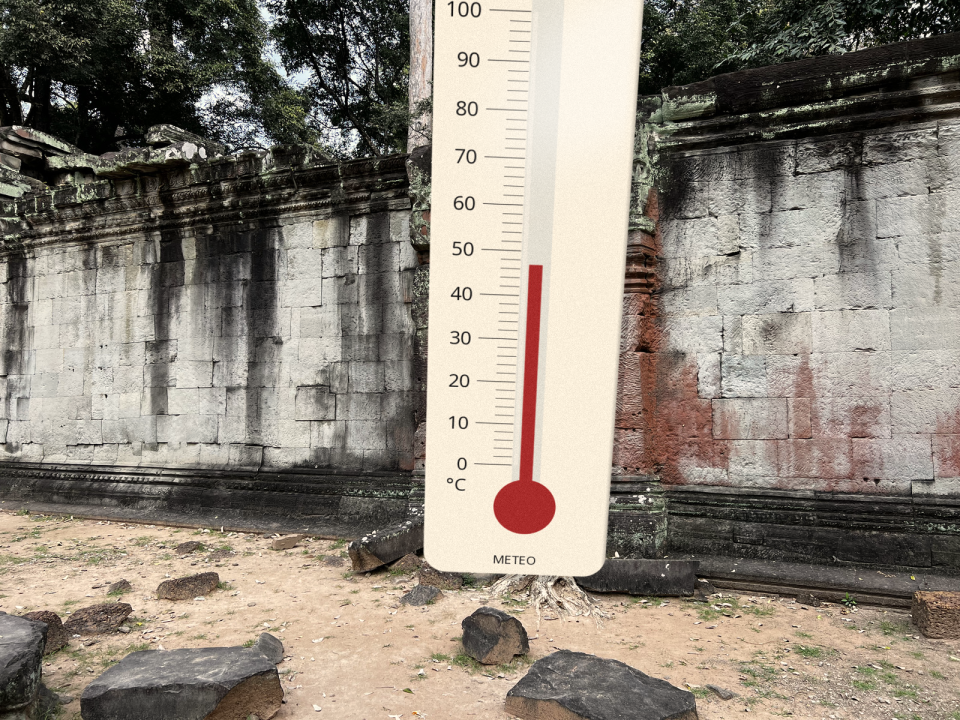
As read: **47** °C
